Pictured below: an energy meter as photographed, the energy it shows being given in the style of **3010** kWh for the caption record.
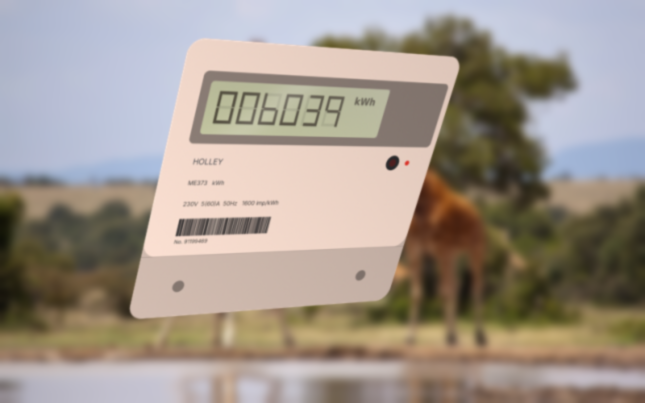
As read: **6039** kWh
